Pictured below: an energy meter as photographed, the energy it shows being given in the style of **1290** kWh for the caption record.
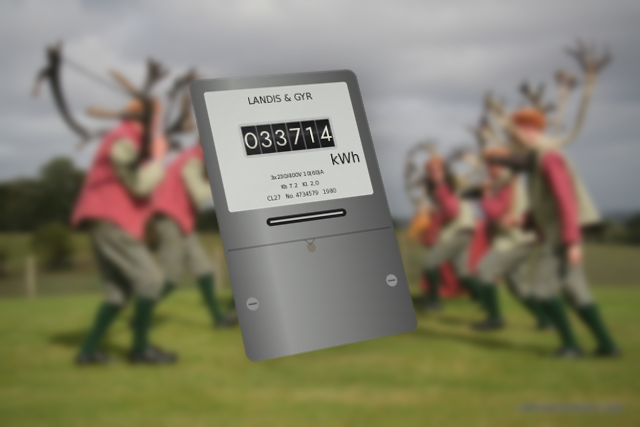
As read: **33714** kWh
